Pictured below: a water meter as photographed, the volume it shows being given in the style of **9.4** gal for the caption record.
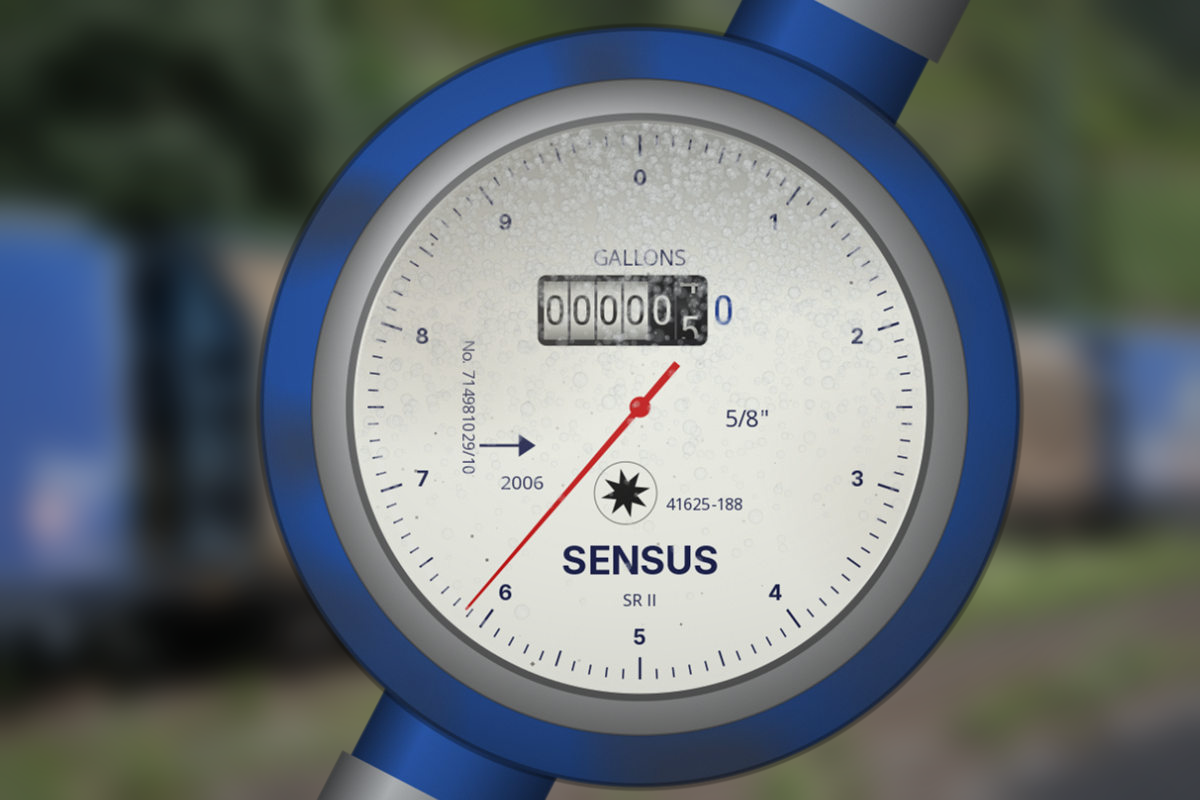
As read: **46.1** gal
